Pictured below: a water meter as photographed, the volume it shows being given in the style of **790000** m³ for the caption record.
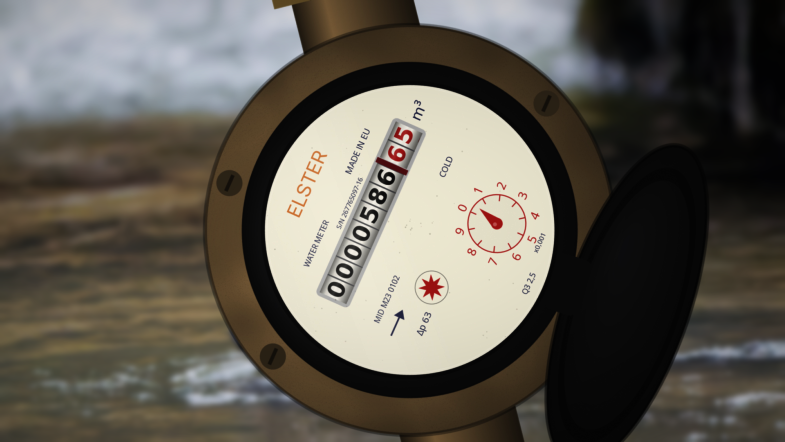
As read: **586.650** m³
